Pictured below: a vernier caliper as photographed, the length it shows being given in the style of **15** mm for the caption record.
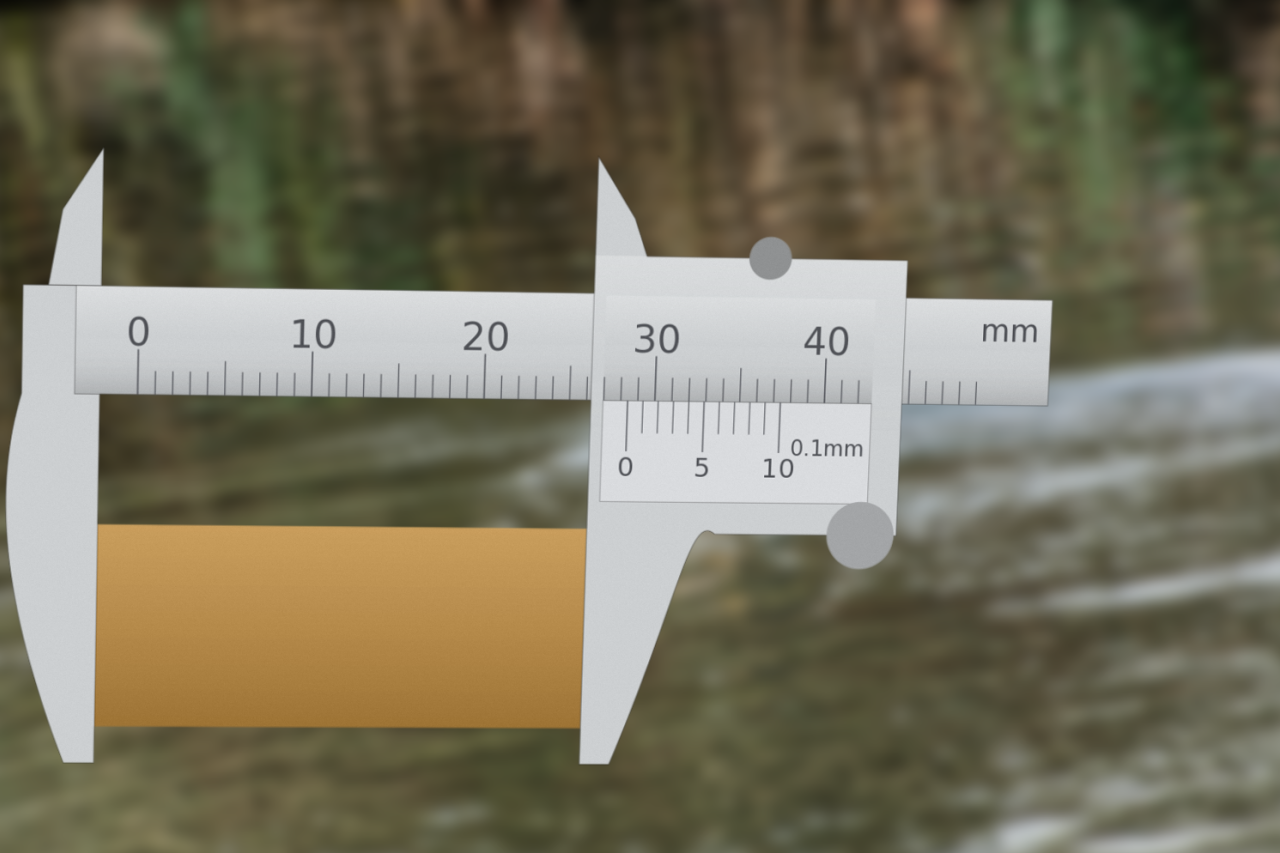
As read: **28.4** mm
